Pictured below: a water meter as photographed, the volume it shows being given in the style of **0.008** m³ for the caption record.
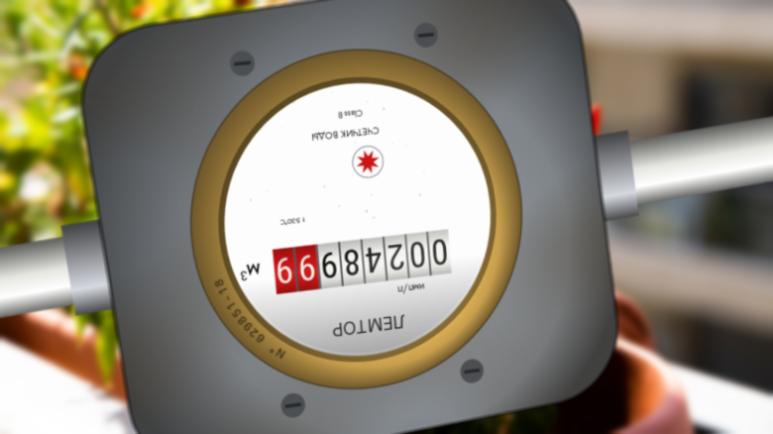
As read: **2489.99** m³
